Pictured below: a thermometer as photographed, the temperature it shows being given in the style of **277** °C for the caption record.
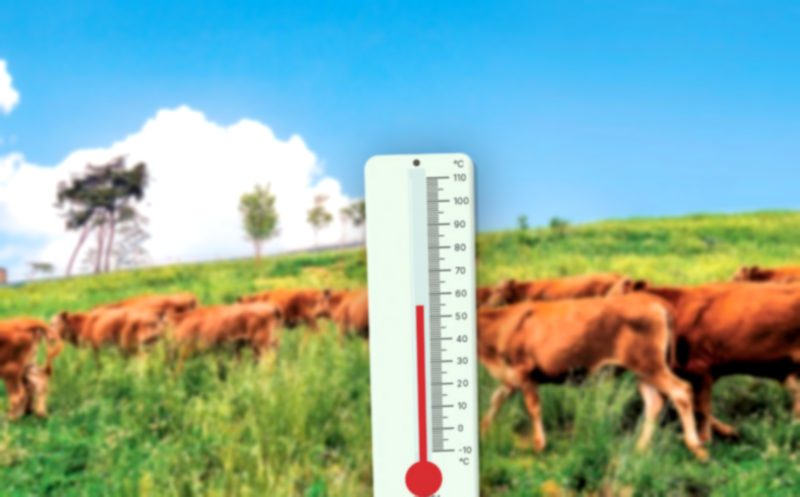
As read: **55** °C
